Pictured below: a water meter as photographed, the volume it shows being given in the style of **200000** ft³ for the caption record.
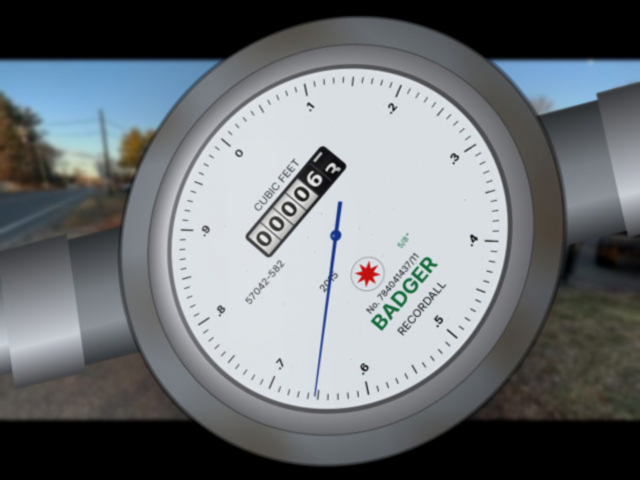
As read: **62.65** ft³
